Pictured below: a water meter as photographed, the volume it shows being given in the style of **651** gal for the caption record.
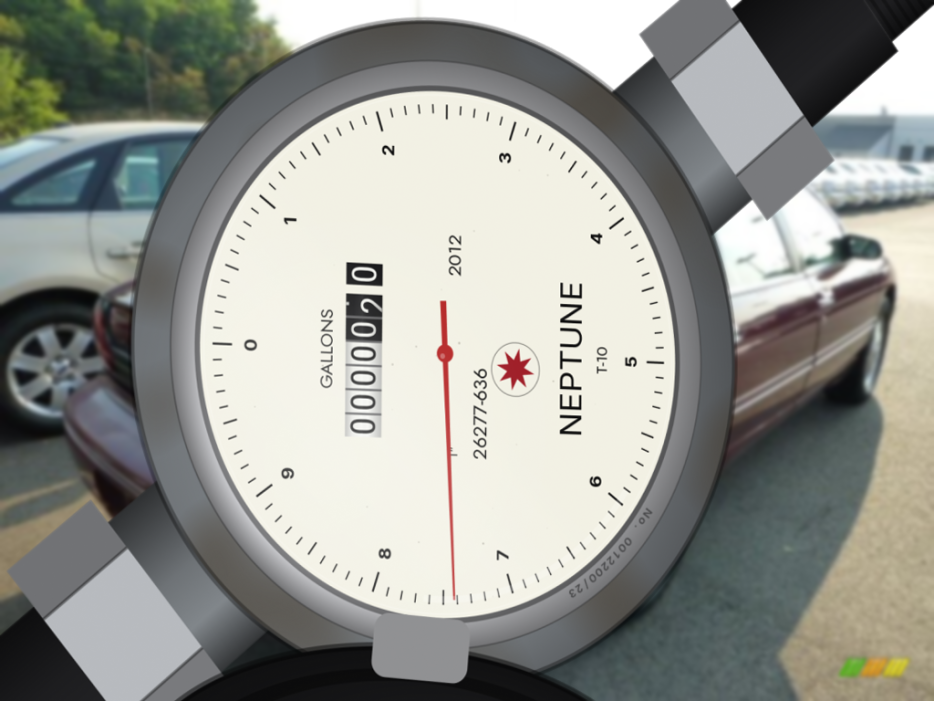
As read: **17.4** gal
